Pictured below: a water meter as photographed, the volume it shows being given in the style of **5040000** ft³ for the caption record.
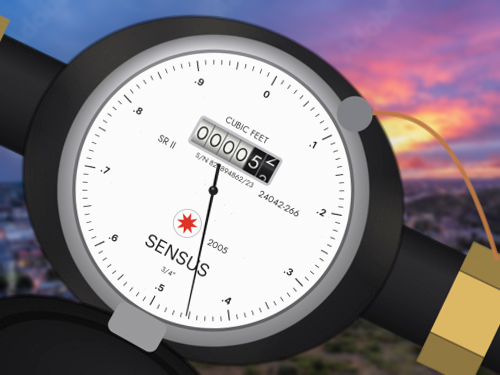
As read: **52.45** ft³
